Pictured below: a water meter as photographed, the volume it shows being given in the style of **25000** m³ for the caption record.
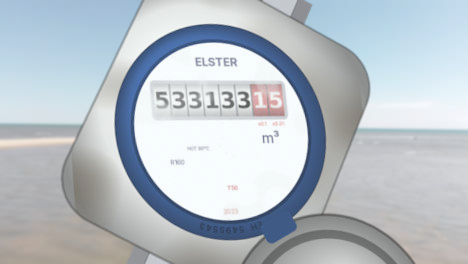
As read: **533133.15** m³
